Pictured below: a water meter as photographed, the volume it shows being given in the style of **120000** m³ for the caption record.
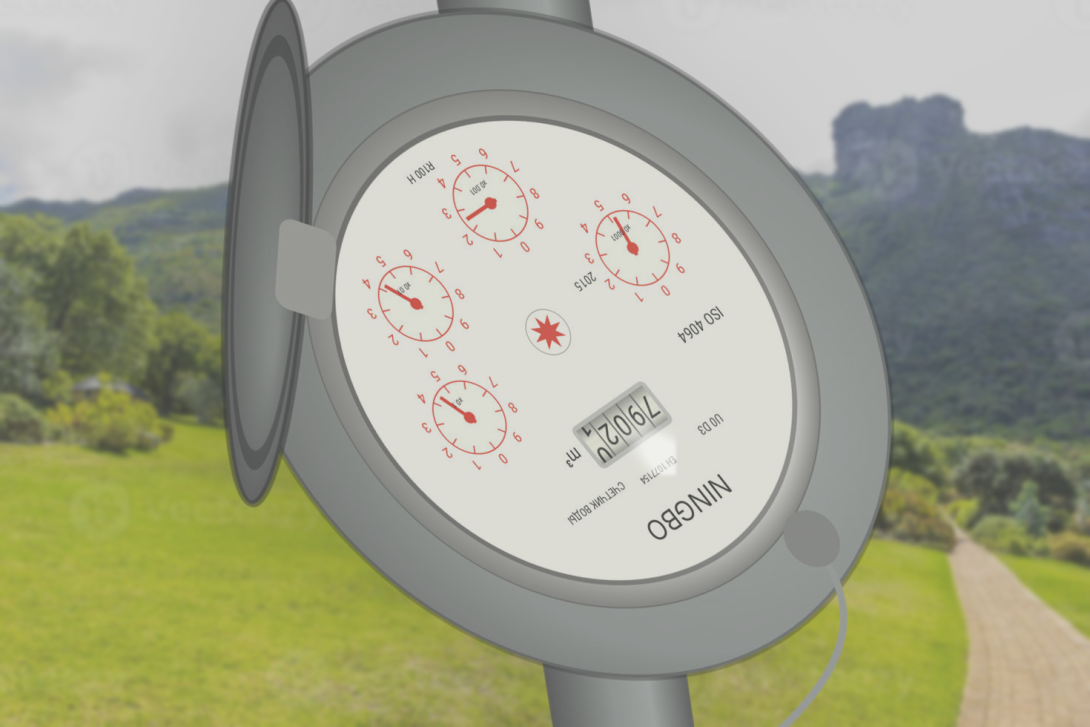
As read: **79020.4425** m³
